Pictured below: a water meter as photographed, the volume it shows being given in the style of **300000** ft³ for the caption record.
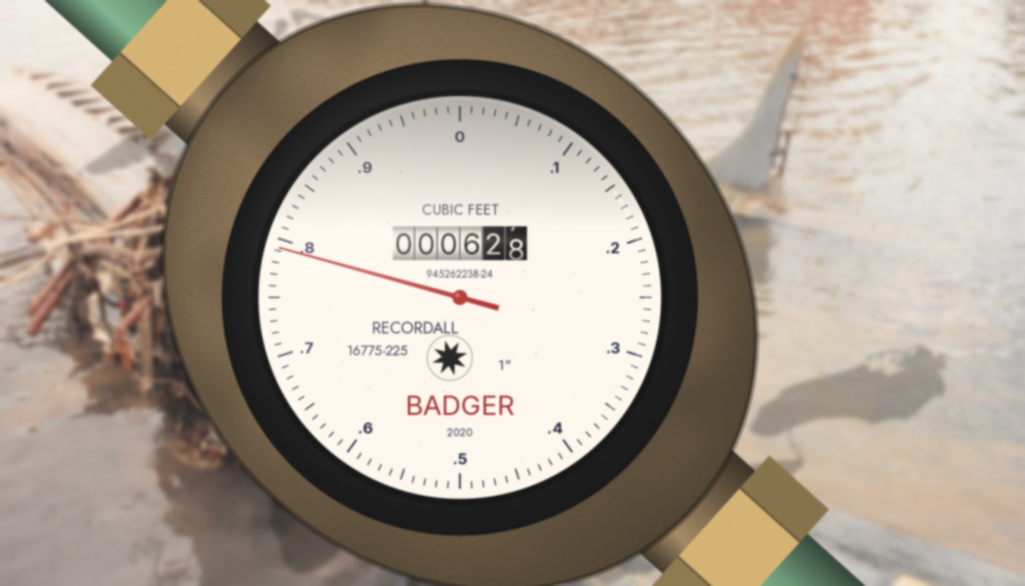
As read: **627.79** ft³
